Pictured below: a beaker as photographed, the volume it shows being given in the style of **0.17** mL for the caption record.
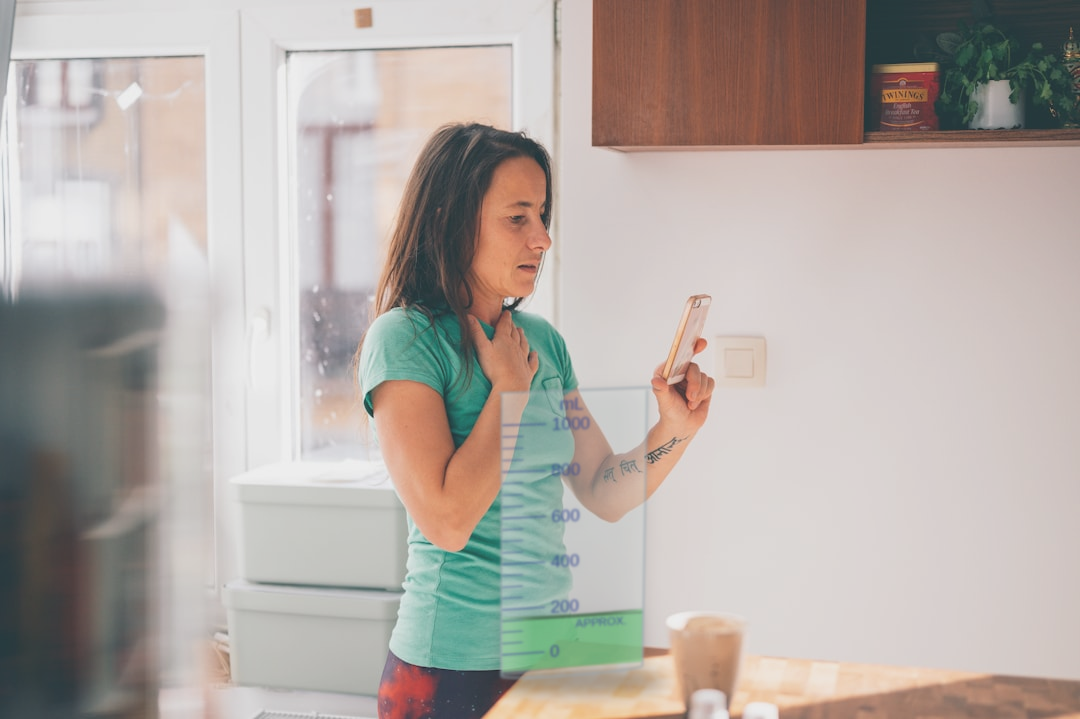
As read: **150** mL
